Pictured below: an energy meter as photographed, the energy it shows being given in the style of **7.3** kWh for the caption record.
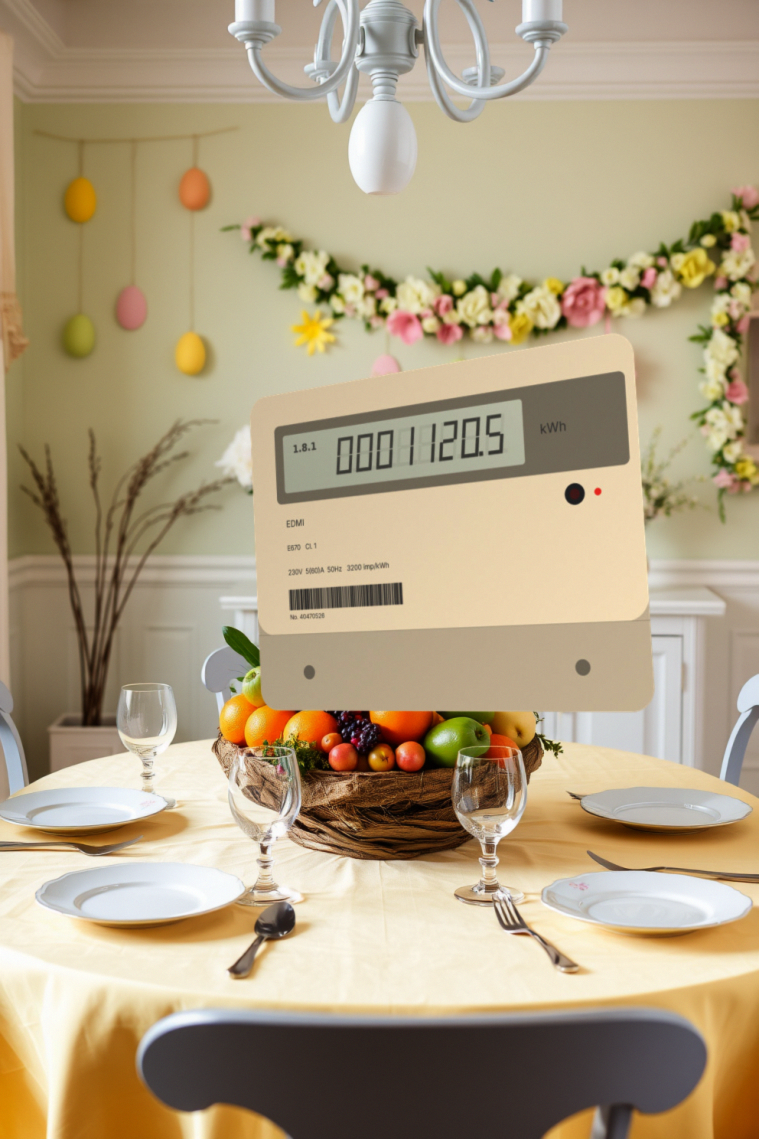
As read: **1120.5** kWh
